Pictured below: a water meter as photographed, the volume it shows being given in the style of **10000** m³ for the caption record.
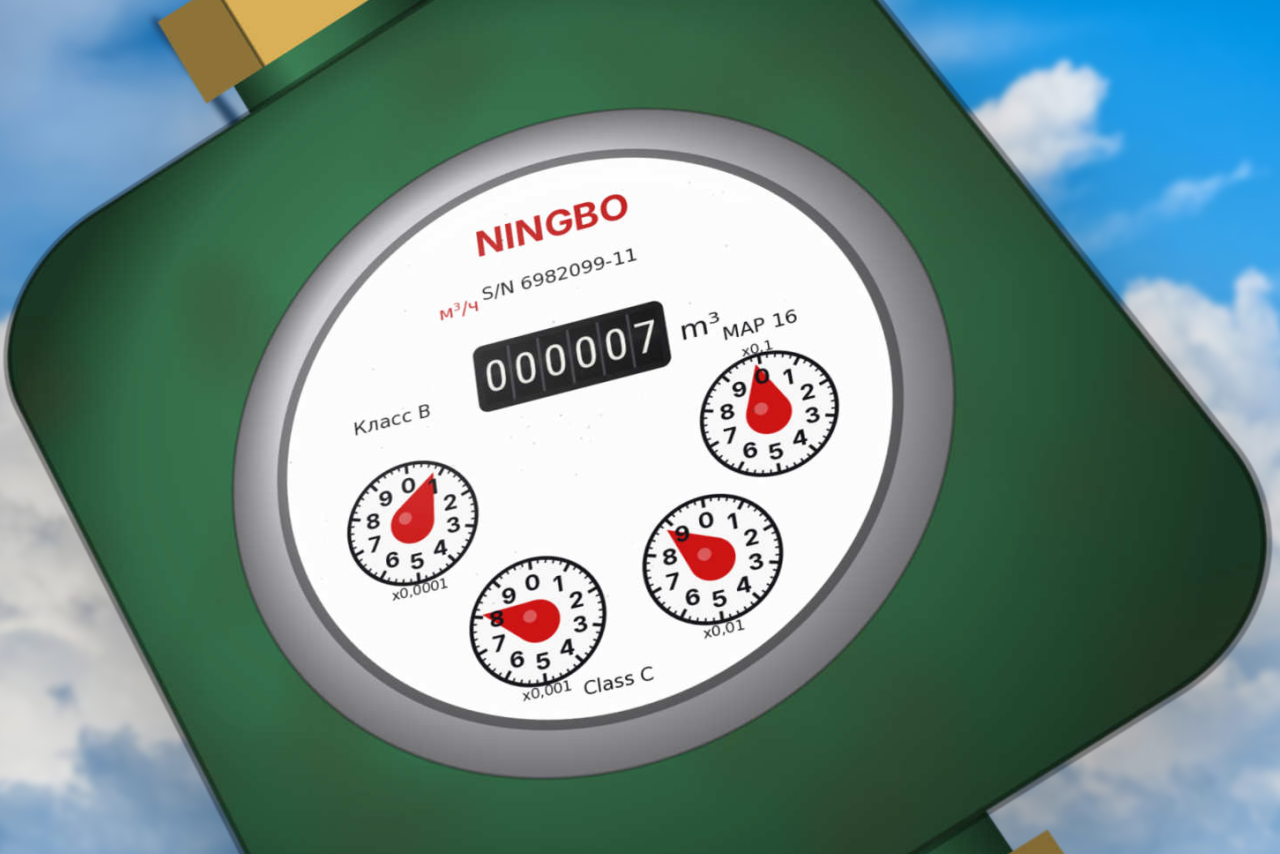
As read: **6.9880** m³
